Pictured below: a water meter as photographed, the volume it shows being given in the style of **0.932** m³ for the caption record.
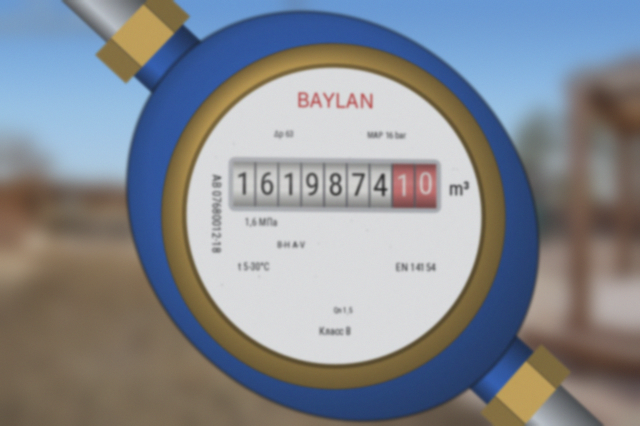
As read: **1619874.10** m³
